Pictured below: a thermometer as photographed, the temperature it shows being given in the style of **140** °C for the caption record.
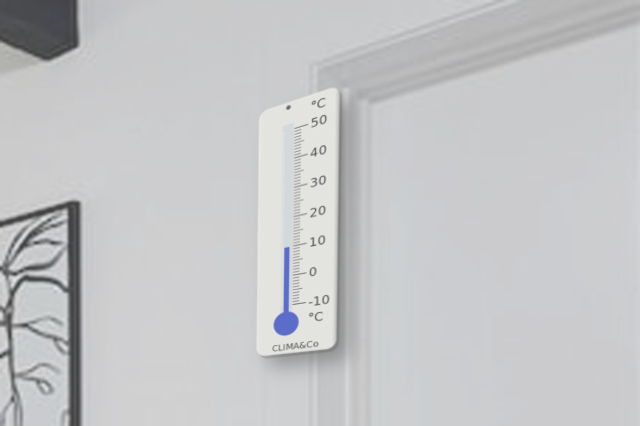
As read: **10** °C
